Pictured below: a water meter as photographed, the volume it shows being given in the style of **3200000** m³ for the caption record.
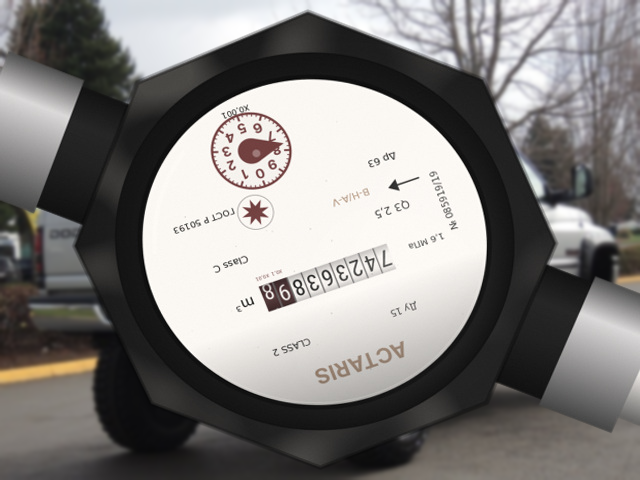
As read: **7423638.977** m³
